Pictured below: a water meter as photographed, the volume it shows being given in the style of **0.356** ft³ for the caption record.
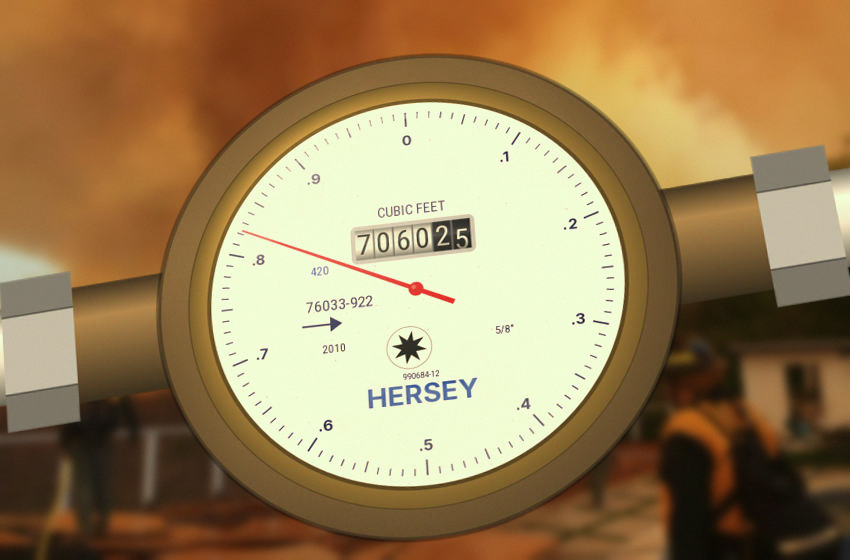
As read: **706024.82** ft³
